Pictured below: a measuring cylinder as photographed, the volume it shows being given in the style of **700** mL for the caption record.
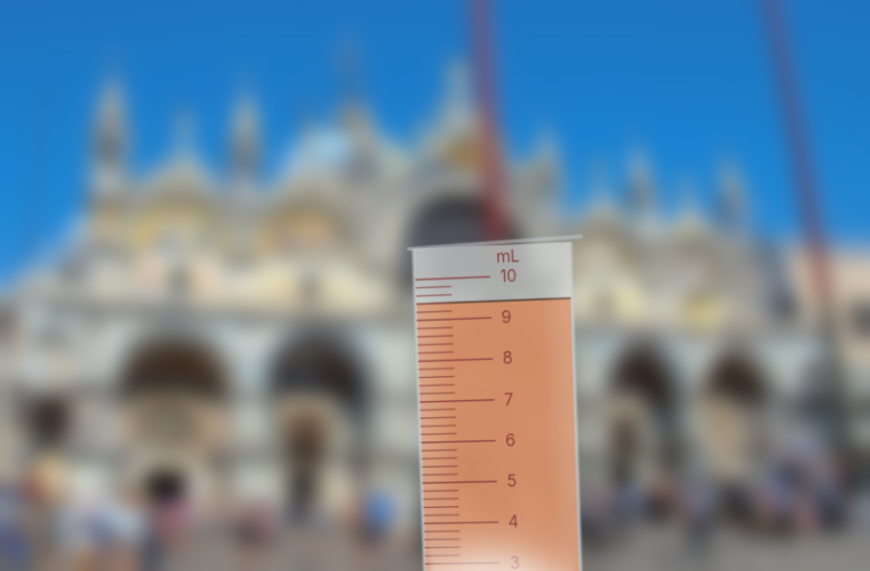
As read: **9.4** mL
